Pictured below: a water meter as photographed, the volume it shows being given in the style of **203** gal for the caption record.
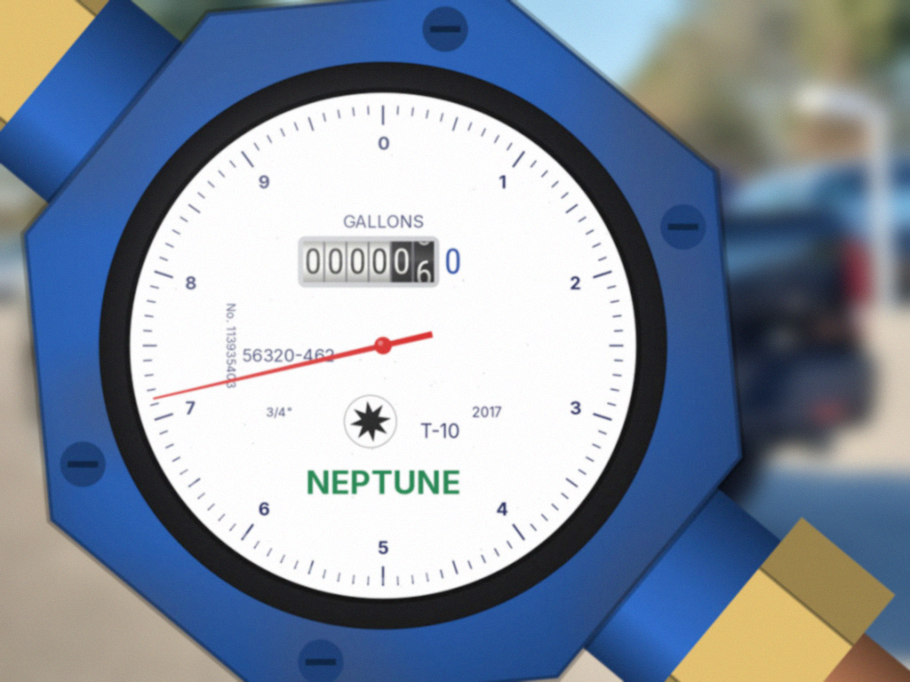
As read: **57.1** gal
